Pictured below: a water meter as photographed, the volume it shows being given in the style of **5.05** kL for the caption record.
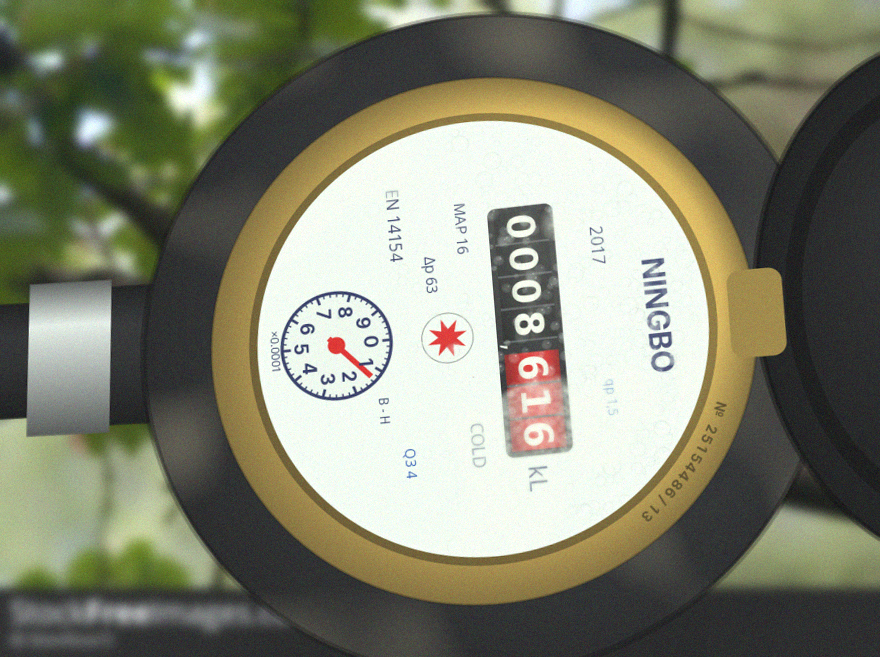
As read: **8.6161** kL
